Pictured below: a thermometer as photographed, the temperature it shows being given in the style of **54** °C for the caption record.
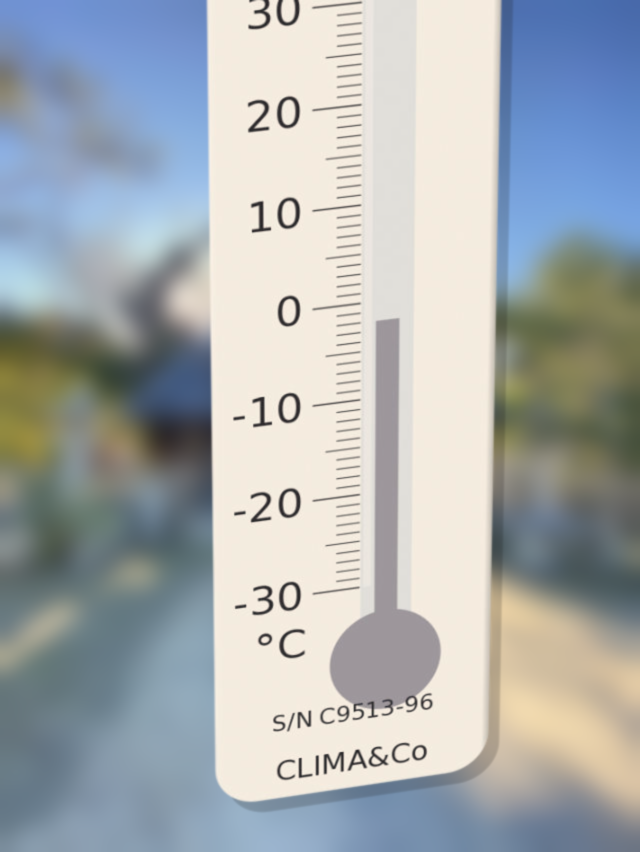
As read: **-2** °C
